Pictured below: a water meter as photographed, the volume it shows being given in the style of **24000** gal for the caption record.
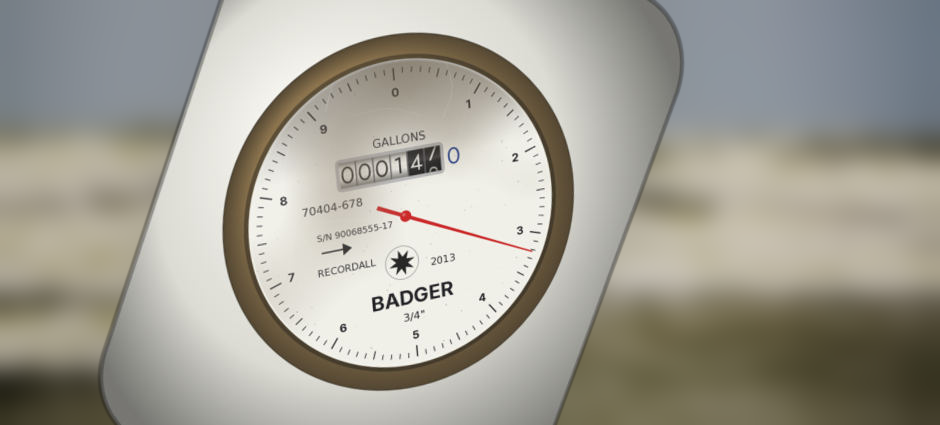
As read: **1473.2** gal
